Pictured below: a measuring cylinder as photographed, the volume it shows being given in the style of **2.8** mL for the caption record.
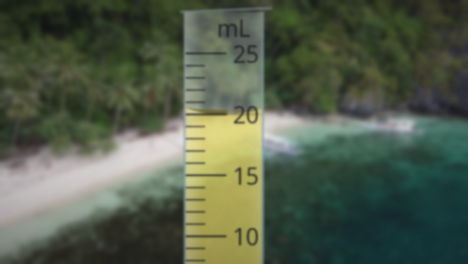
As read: **20** mL
